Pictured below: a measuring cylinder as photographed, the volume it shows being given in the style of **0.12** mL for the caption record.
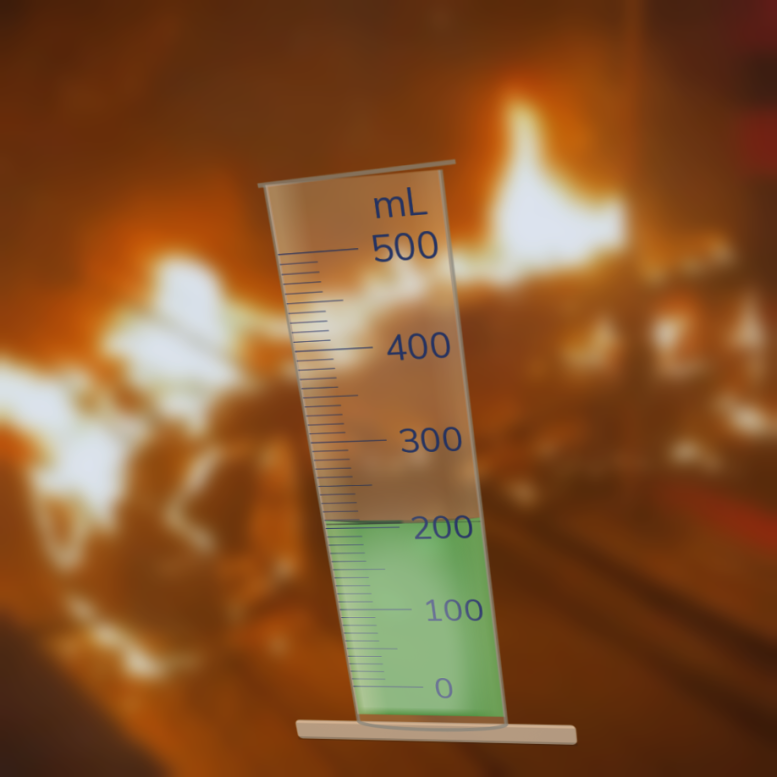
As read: **205** mL
